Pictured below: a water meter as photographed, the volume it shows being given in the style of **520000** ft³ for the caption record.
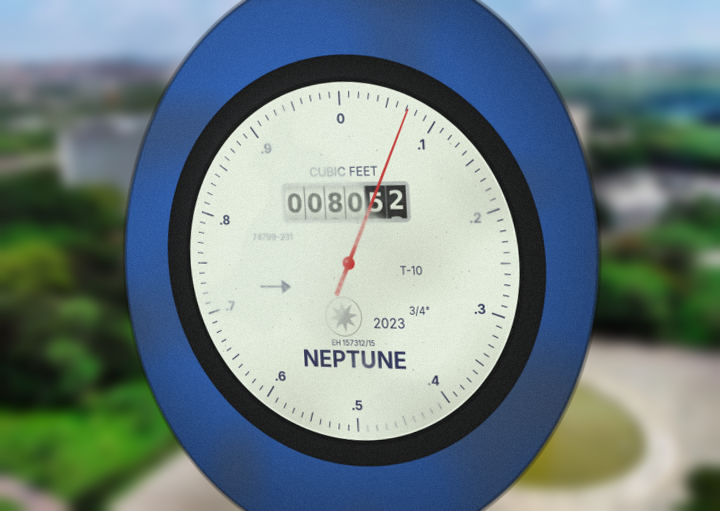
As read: **8052.07** ft³
